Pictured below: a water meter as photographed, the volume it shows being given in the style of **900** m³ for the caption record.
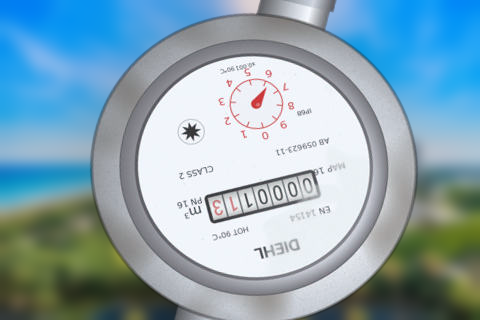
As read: **1.136** m³
